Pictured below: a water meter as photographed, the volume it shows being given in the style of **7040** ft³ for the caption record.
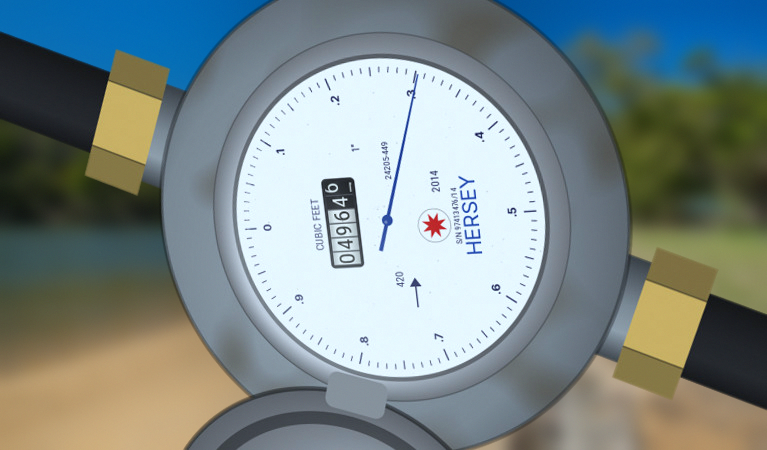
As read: **49646.30** ft³
